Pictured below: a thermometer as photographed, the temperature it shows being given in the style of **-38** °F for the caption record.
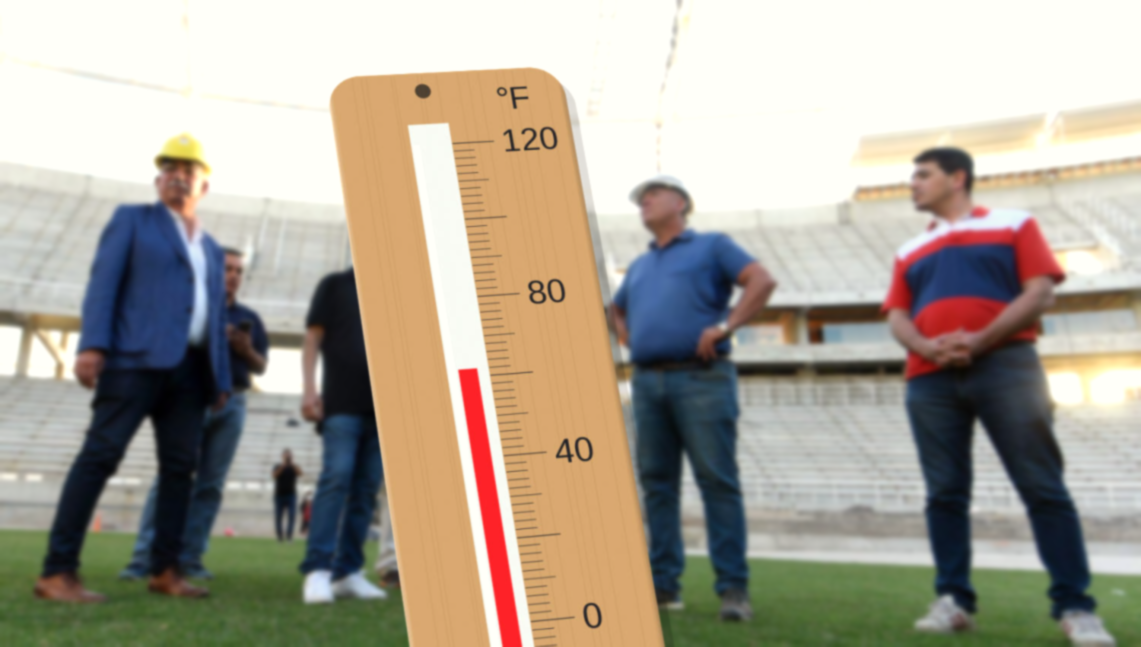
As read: **62** °F
